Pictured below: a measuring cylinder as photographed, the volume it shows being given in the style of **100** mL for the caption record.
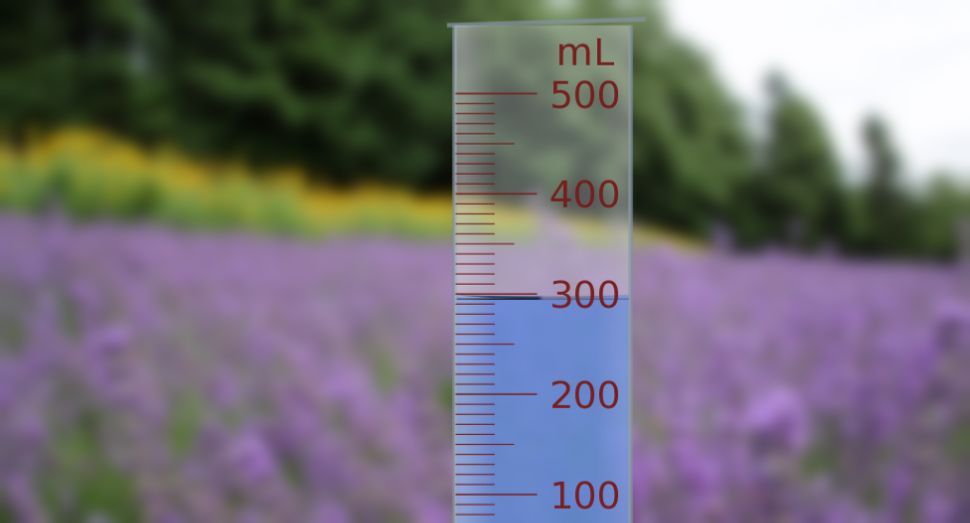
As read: **295** mL
